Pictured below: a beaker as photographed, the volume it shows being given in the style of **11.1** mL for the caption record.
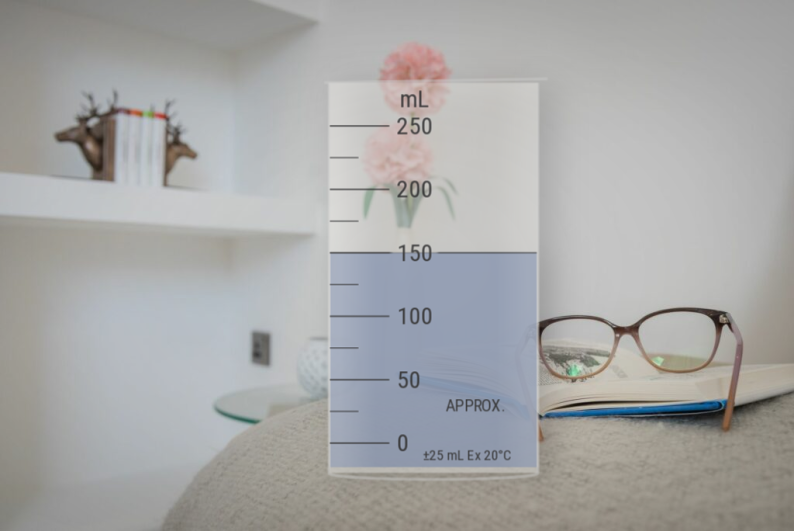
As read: **150** mL
